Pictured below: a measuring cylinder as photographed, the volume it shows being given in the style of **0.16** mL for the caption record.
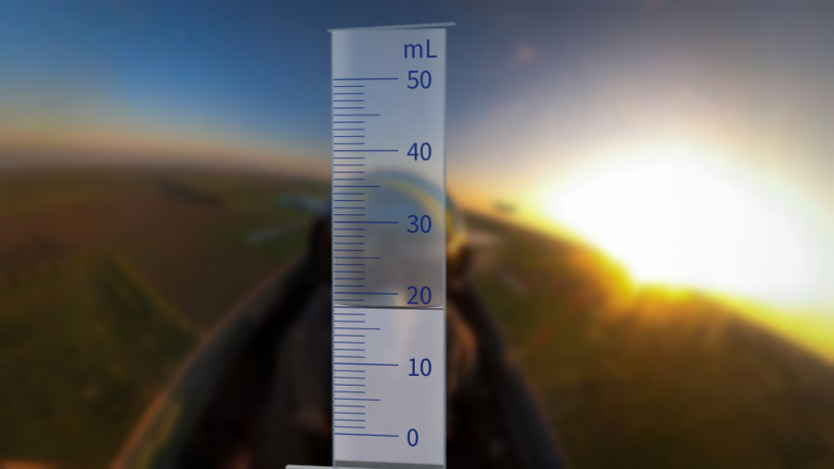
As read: **18** mL
